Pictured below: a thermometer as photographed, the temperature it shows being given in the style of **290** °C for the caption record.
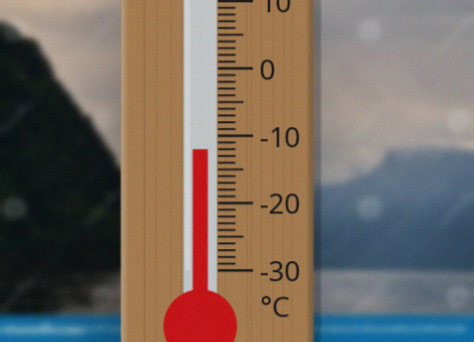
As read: **-12** °C
